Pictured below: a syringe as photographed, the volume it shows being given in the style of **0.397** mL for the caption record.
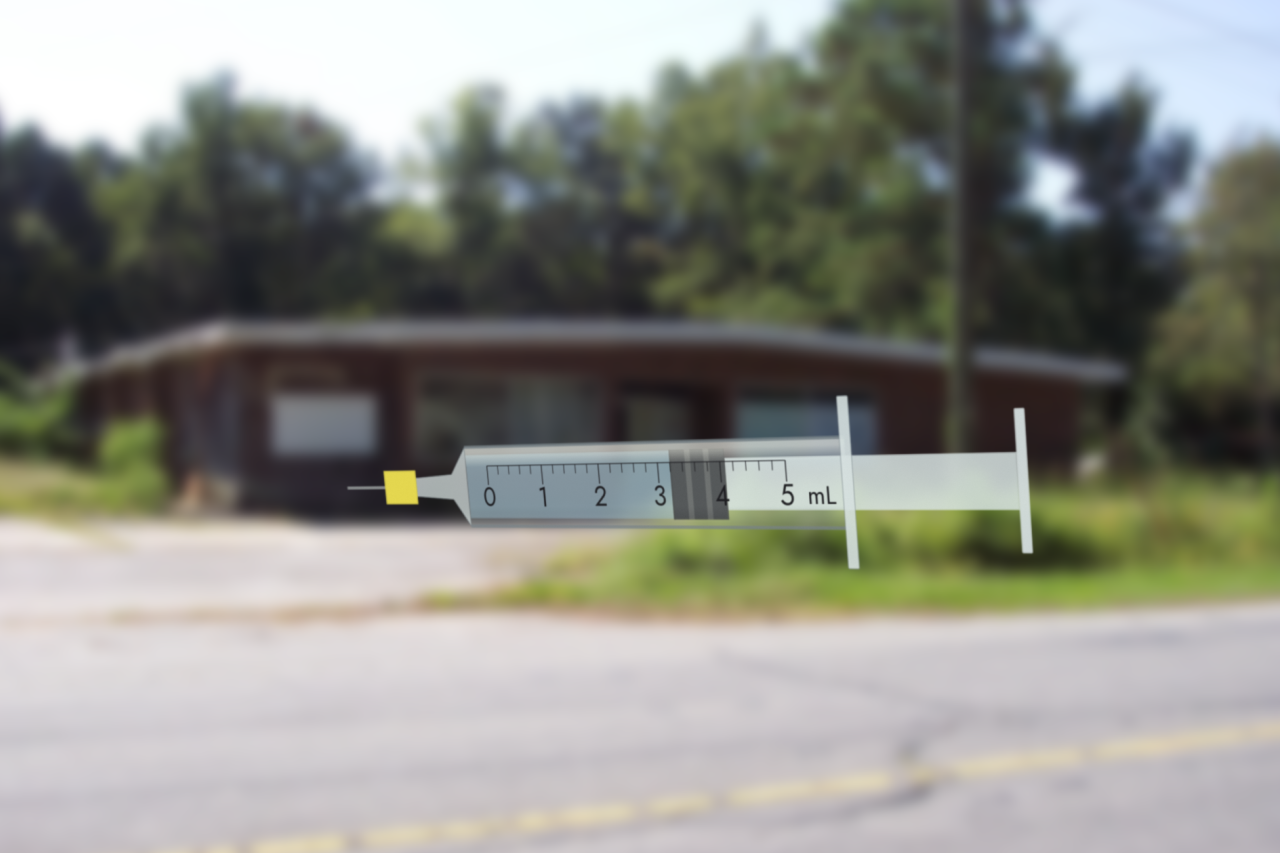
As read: **3.2** mL
